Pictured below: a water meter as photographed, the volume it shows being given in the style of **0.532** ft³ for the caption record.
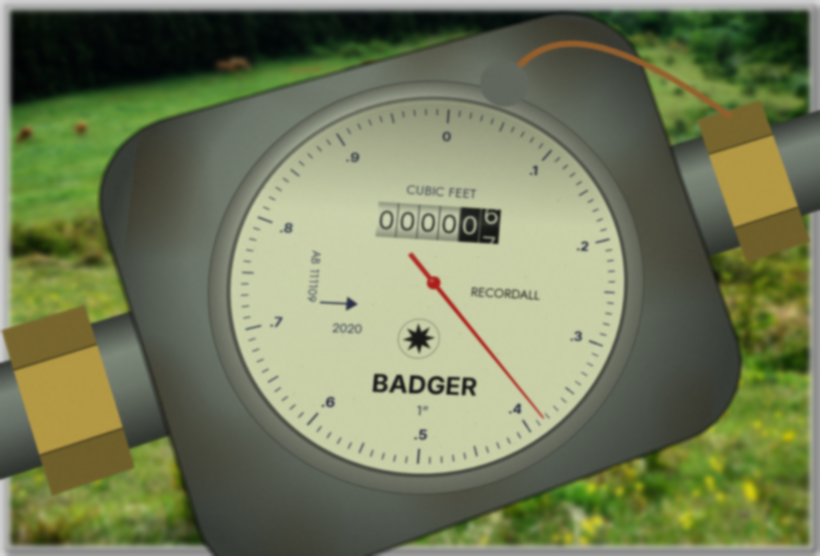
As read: **6.38** ft³
